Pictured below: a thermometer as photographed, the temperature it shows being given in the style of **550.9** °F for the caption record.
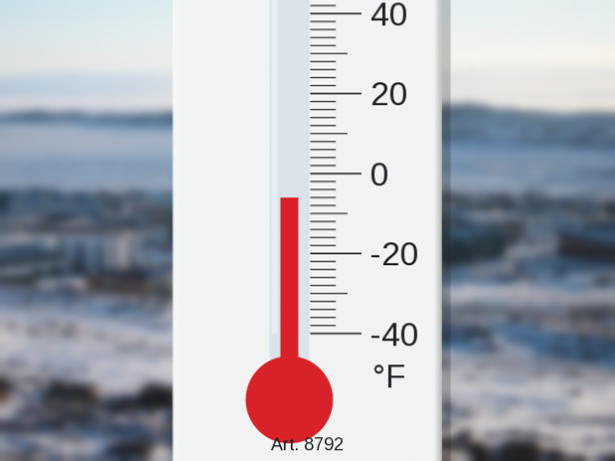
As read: **-6** °F
